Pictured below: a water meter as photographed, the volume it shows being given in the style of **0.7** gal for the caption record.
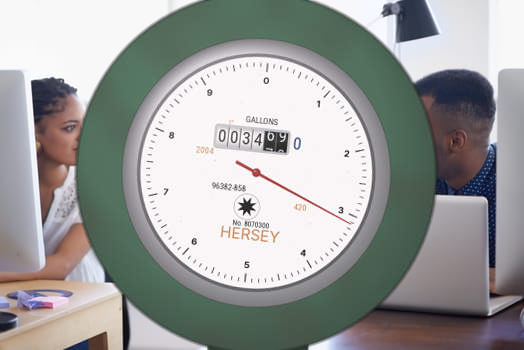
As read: **34693.1** gal
